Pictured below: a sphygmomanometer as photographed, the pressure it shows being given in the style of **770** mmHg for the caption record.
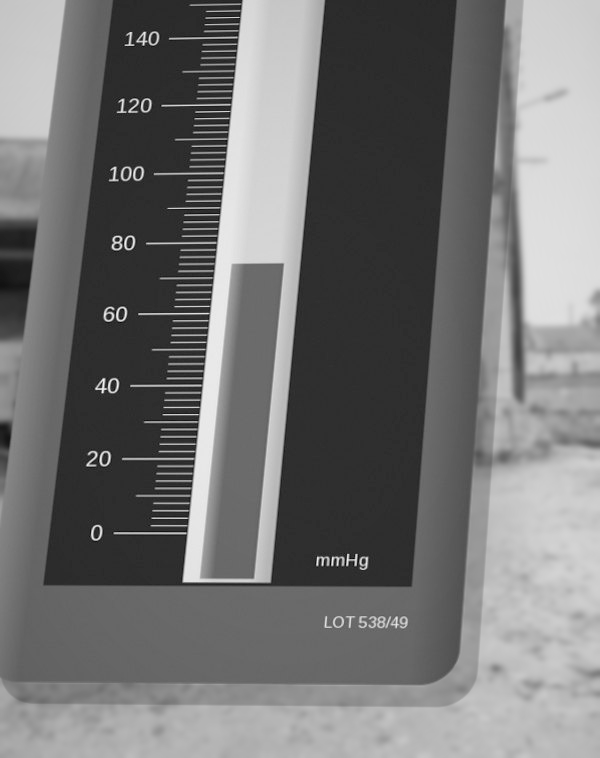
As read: **74** mmHg
